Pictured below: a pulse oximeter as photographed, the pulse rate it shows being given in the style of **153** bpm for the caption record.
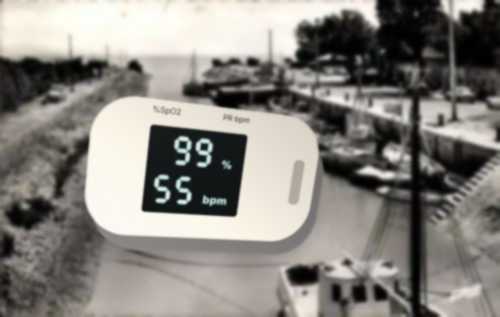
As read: **55** bpm
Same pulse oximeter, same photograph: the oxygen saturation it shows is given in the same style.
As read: **99** %
